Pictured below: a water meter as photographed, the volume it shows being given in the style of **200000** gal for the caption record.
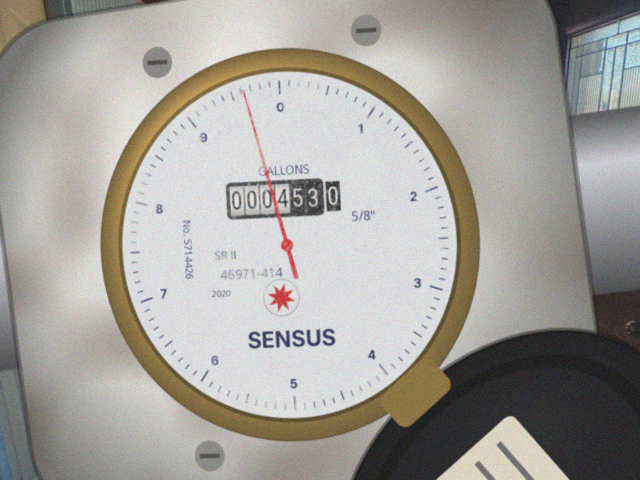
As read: **4529.6** gal
